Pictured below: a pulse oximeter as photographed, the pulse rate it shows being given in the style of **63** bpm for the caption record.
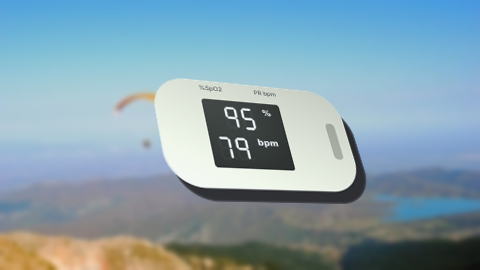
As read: **79** bpm
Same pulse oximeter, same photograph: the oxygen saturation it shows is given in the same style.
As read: **95** %
